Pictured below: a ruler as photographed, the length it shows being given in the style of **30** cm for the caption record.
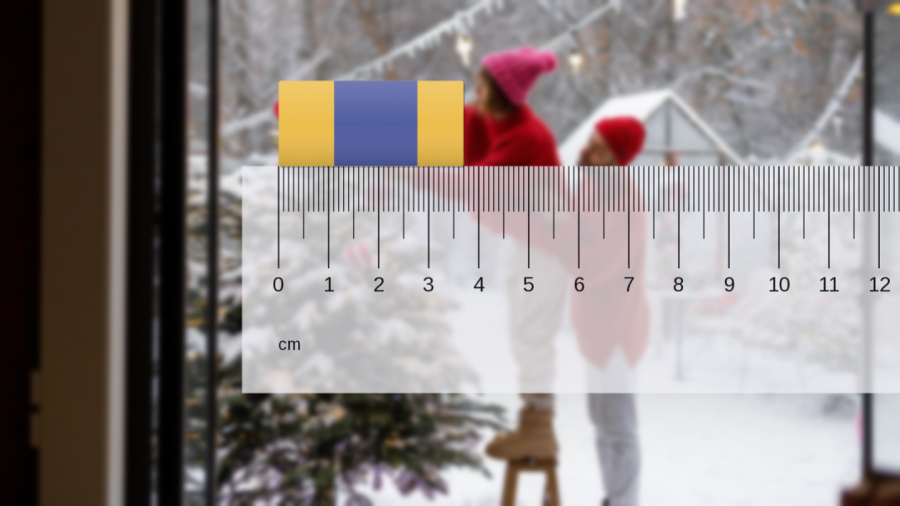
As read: **3.7** cm
